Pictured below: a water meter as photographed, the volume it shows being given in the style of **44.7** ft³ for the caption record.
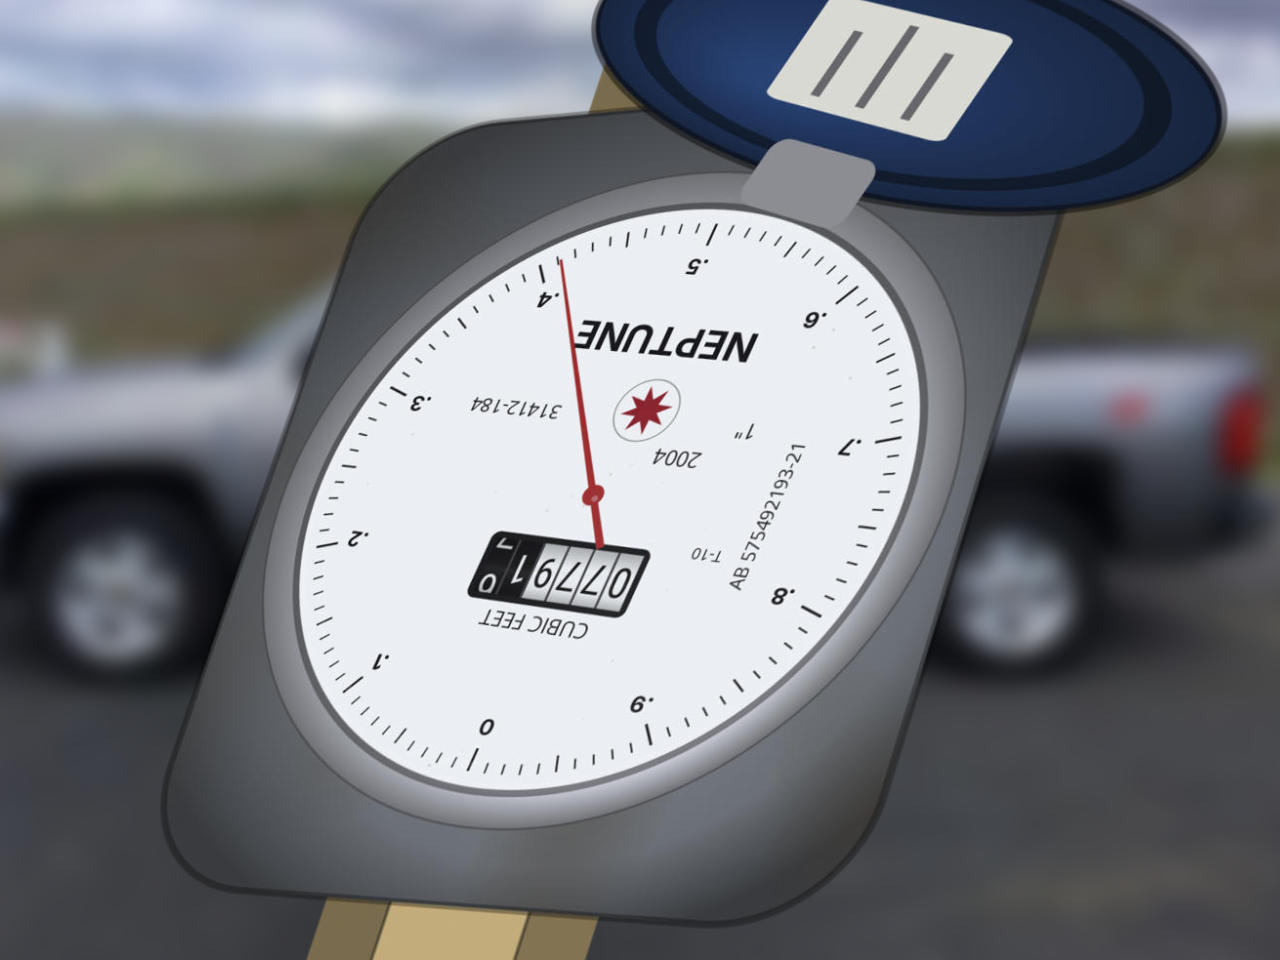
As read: **77916.41** ft³
